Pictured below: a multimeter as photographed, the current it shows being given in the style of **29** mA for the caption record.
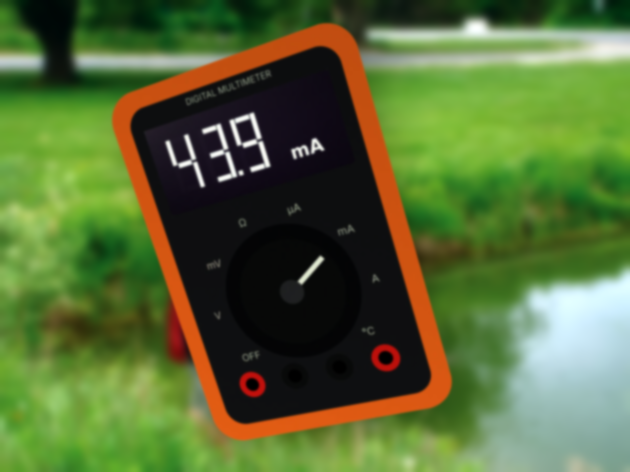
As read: **43.9** mA
